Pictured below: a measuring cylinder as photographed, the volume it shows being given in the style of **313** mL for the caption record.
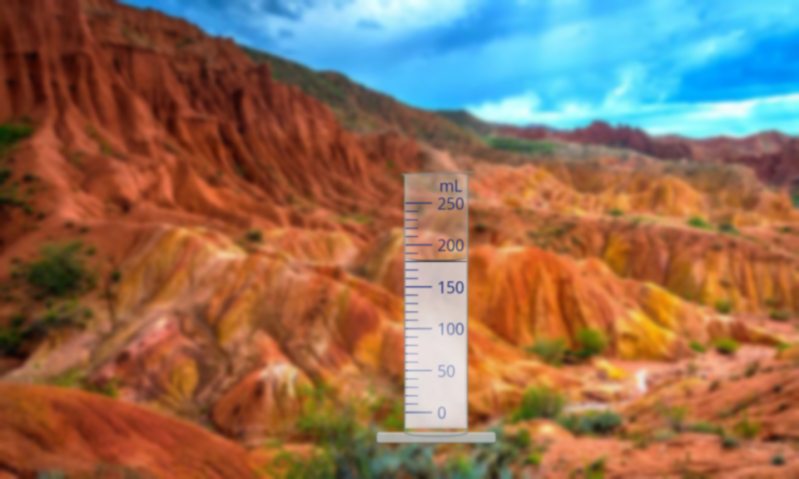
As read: **180** mL
